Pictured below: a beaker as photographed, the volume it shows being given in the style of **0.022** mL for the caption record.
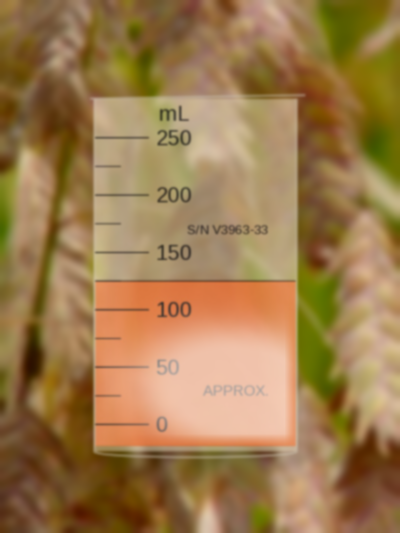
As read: **125** mL
